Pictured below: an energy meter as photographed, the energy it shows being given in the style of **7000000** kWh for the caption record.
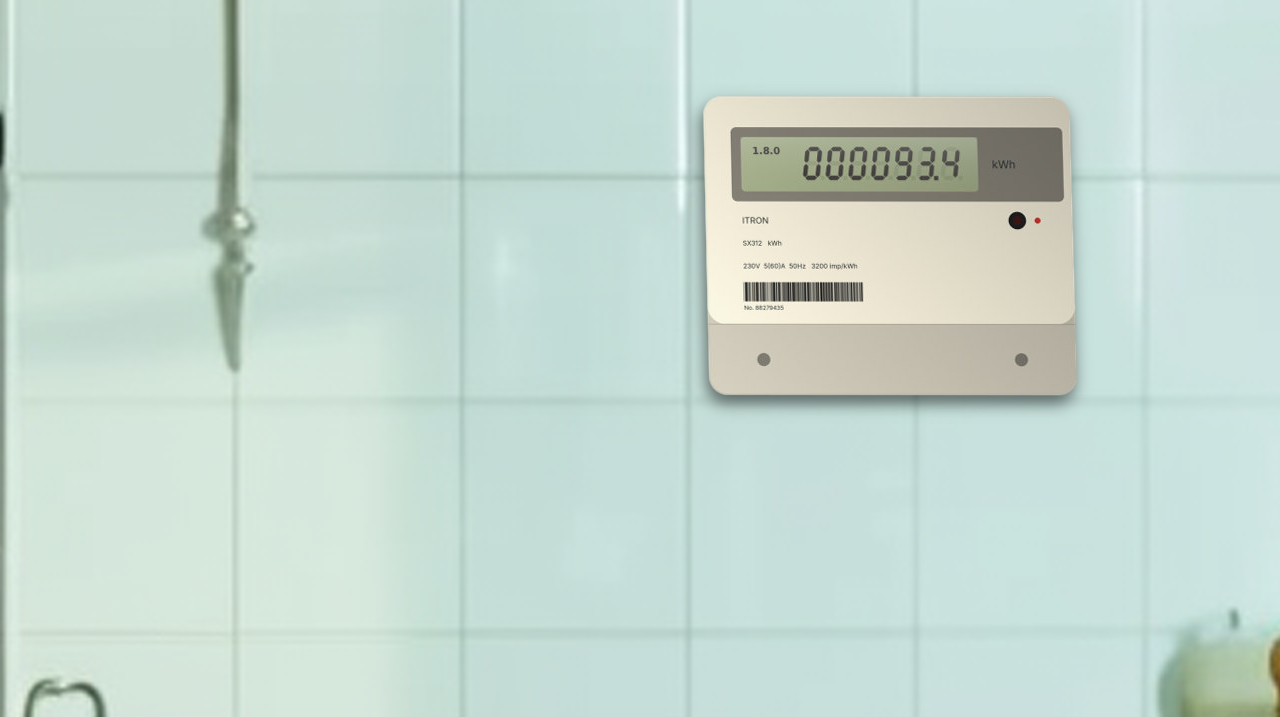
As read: **93.4** kWh
